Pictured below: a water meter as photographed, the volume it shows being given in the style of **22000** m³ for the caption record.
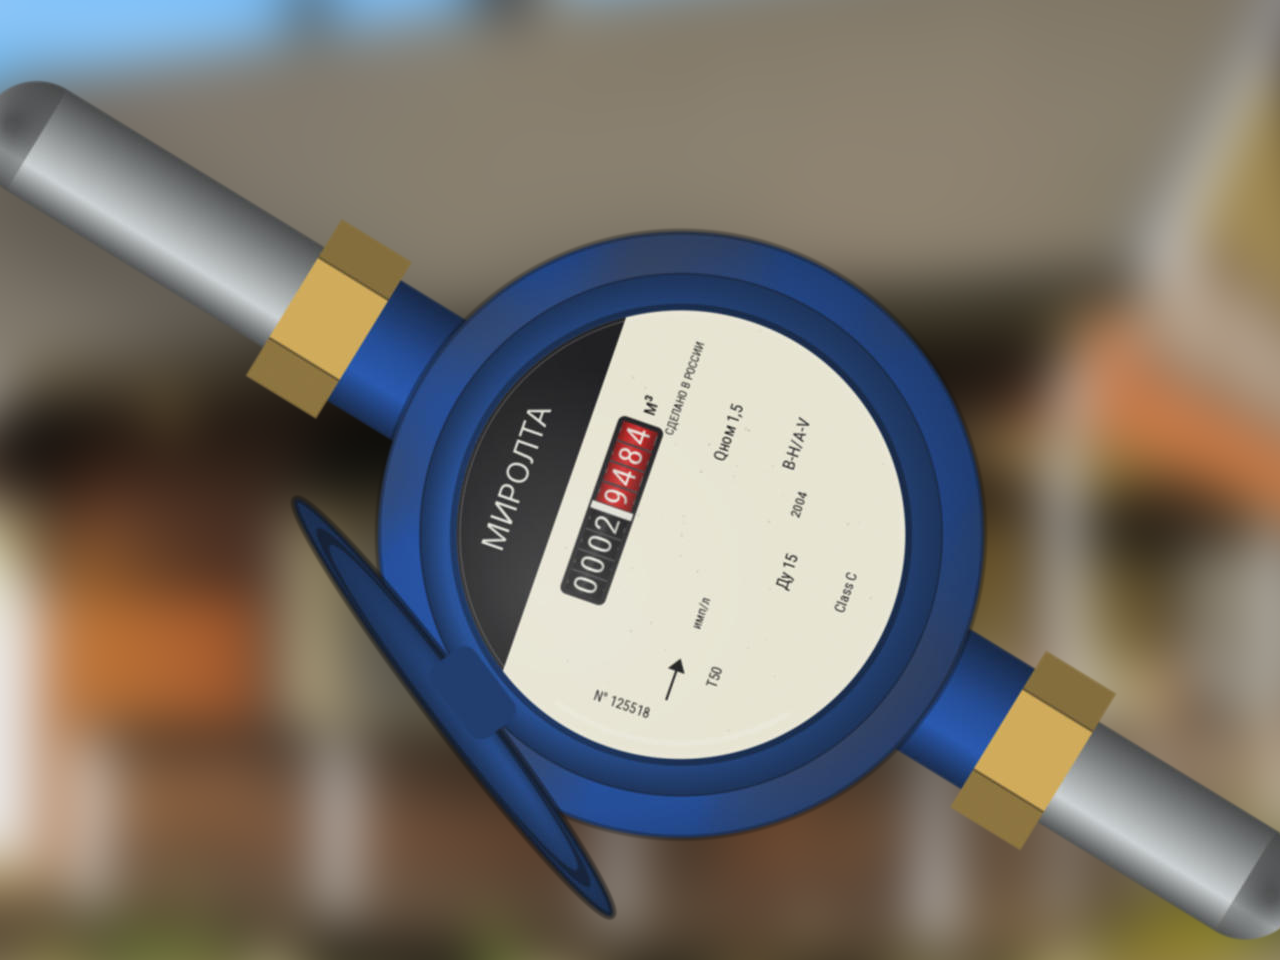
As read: **2.9484** m³
